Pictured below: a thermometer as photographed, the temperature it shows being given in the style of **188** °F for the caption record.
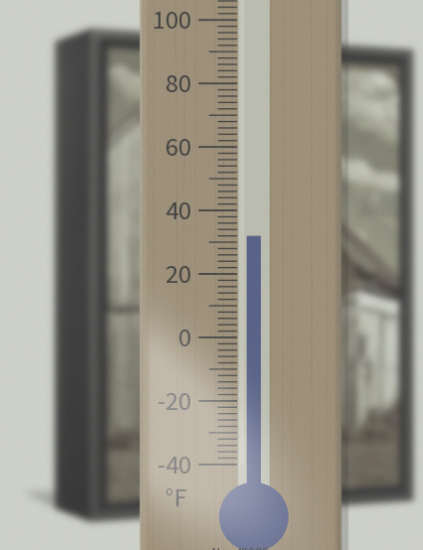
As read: **32** °F
